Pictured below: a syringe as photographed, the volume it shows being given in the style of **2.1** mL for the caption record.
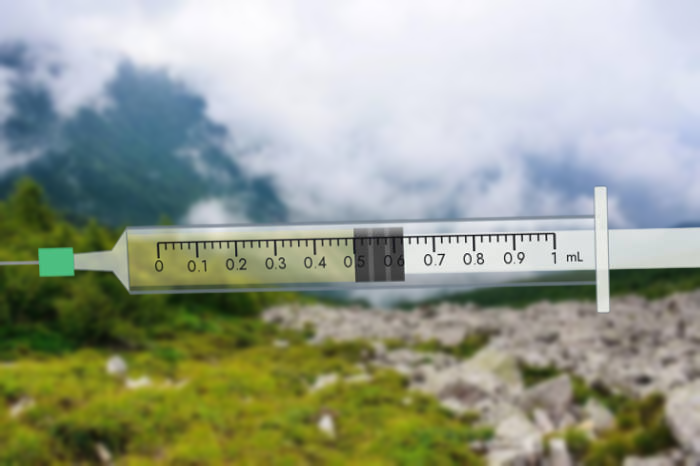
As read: **0.5** mL
